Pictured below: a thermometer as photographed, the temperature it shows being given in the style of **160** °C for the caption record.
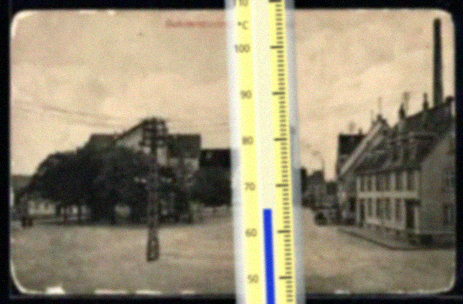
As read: **65** °C
